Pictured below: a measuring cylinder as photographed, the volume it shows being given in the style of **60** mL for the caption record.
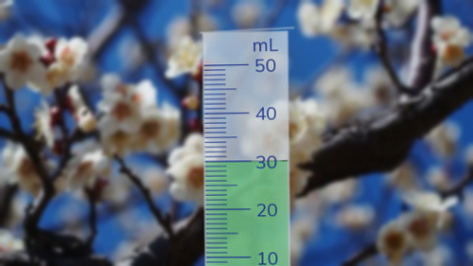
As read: **30** mL
